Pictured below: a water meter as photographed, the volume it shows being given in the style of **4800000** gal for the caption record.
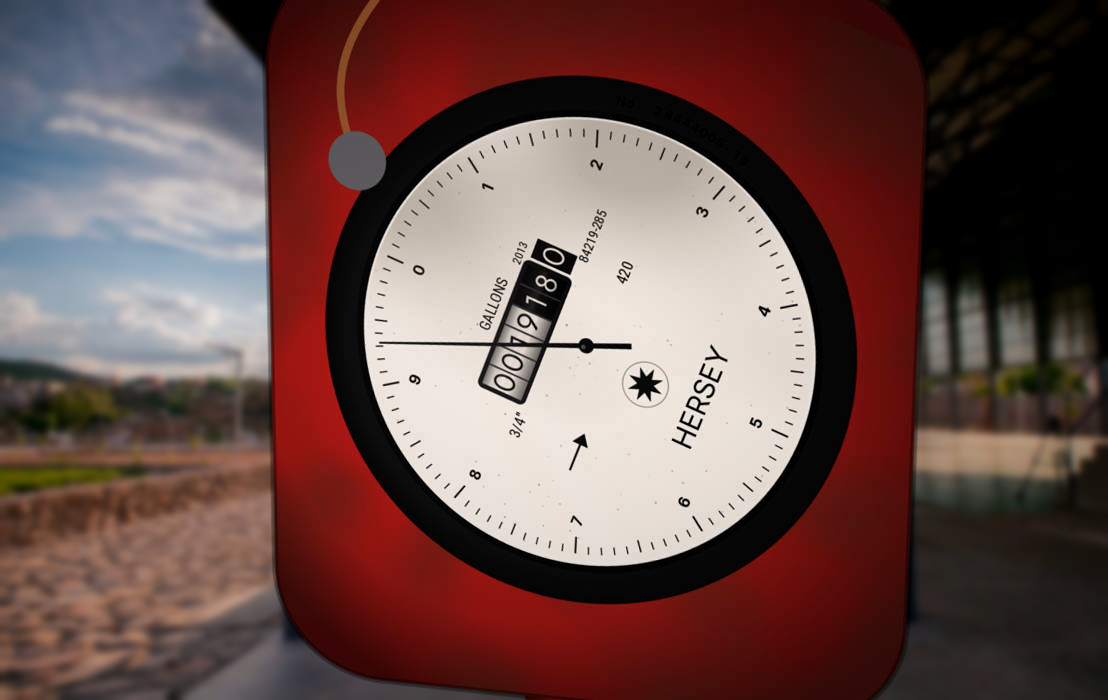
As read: **19179.3** gal
